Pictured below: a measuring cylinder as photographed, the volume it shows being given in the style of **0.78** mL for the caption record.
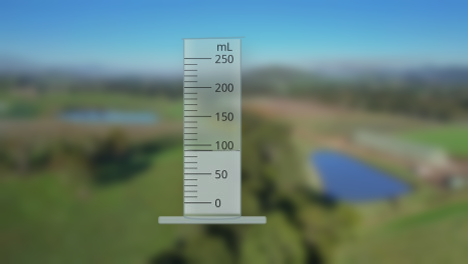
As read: **90** mL
